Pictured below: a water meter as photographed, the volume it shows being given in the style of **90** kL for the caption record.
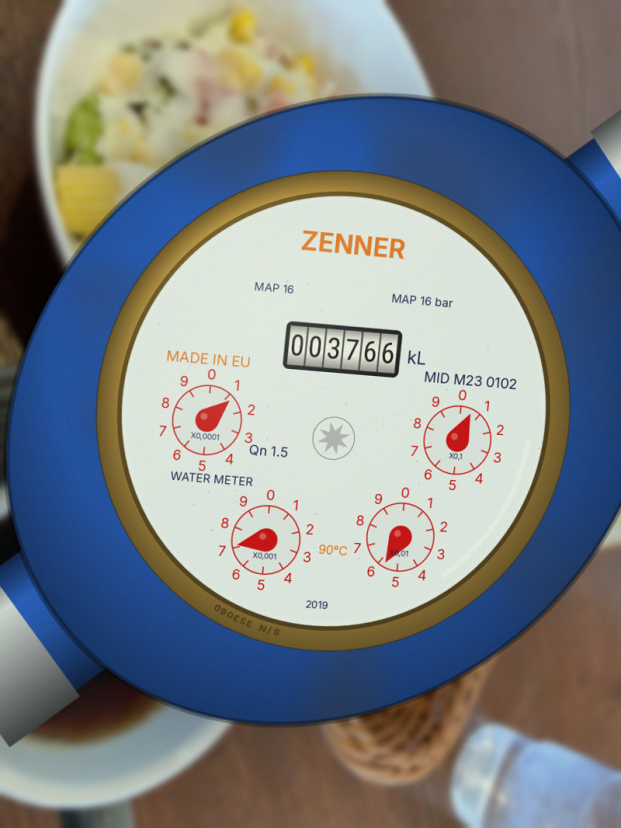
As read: **3766.0571** kL
